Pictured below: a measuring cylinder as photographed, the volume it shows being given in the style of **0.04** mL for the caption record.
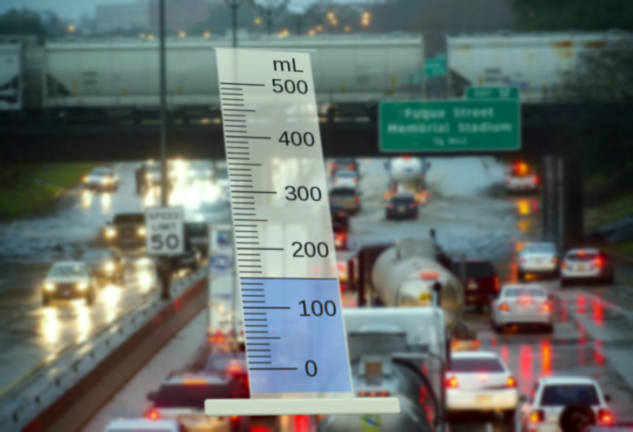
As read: **150** mL
